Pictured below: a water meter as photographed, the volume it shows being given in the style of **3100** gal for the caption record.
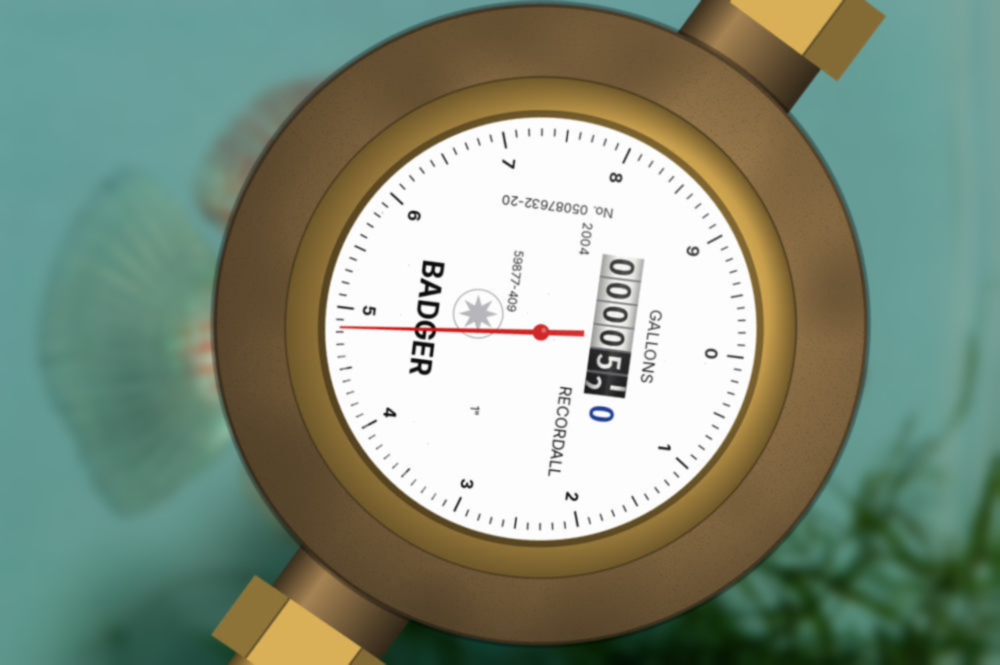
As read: **514.8** gal
